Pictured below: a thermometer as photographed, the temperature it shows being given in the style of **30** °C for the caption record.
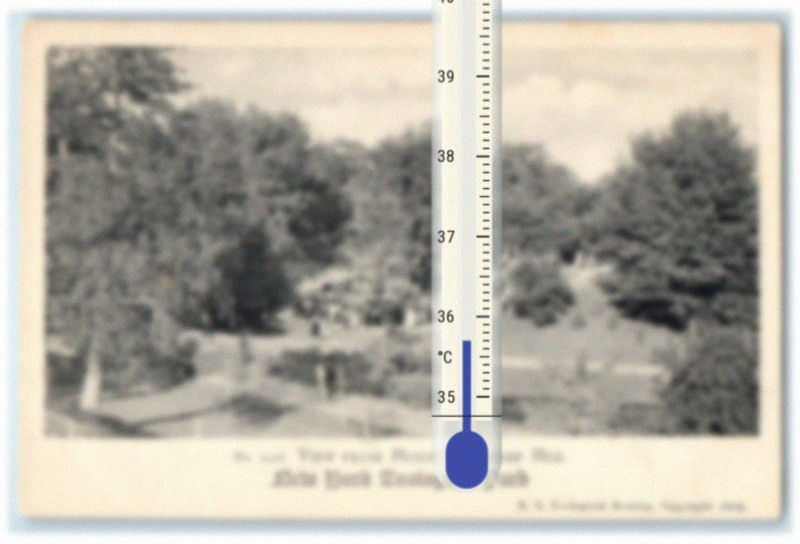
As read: **35.7** °C
